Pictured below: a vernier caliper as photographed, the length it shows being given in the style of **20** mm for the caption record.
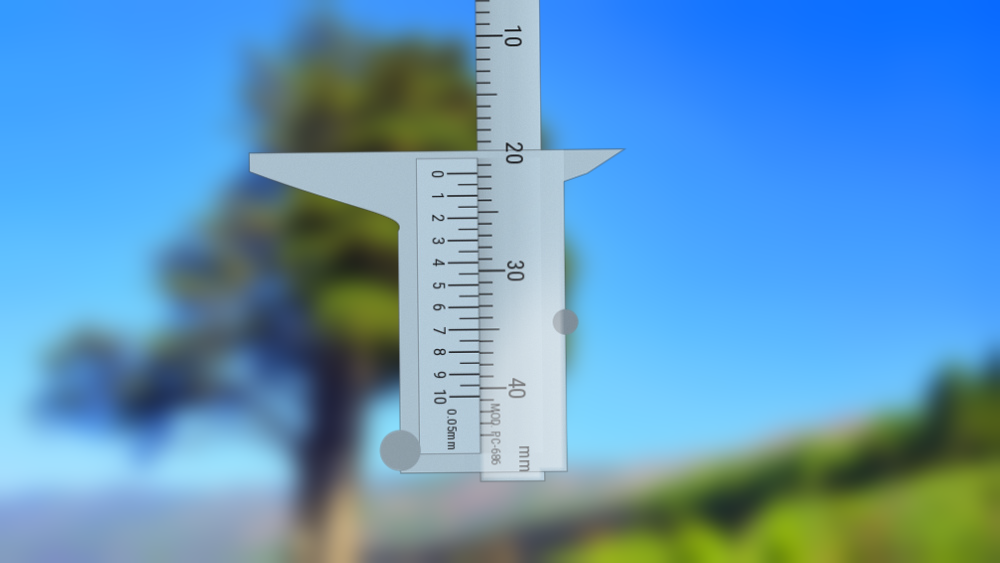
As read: **21.7** mm
